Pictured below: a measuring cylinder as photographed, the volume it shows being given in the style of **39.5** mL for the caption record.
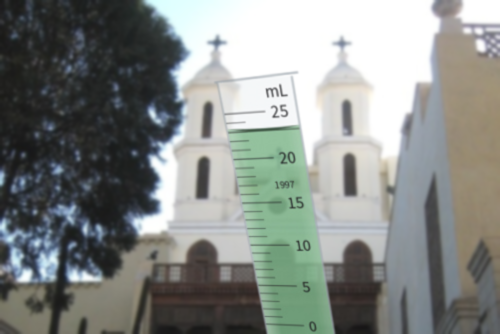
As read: **23** mL
